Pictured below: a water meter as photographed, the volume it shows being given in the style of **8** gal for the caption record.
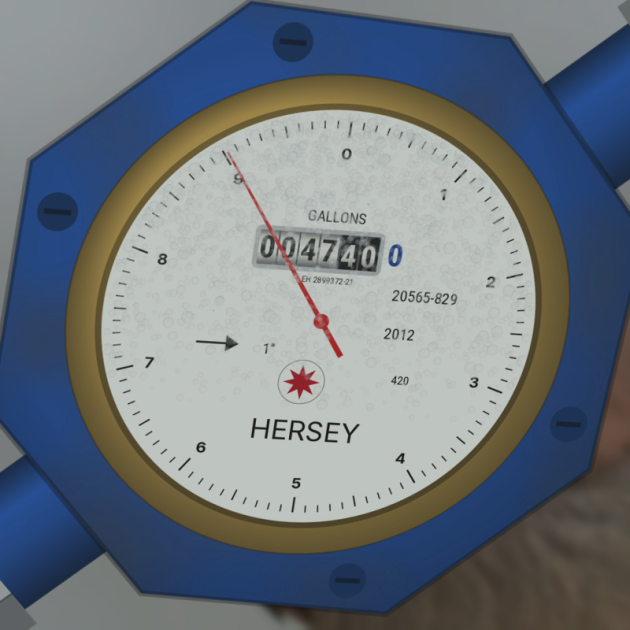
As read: **47399.0** gal
